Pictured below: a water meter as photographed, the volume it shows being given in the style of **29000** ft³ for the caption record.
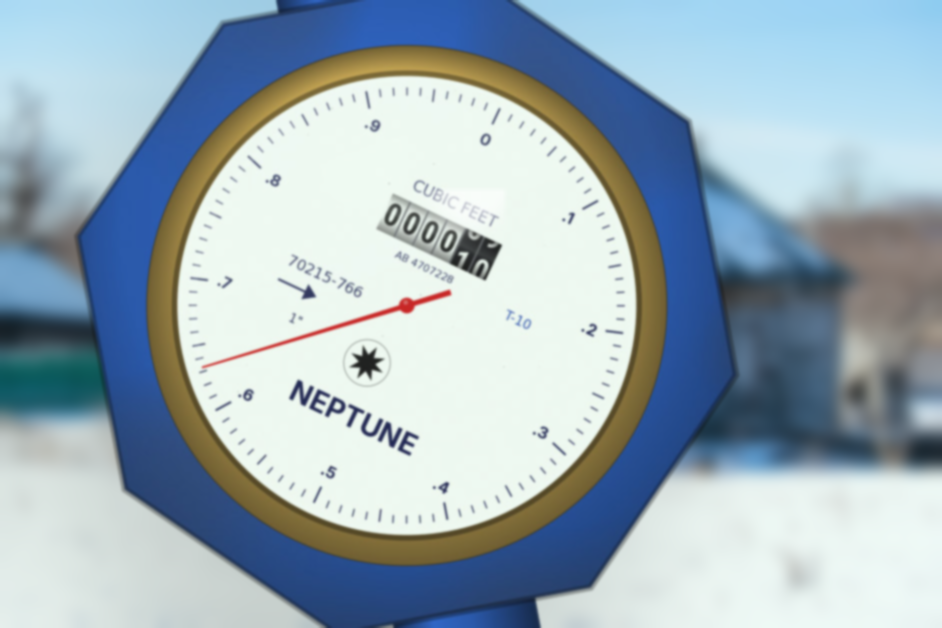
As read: **9.63** ft³
